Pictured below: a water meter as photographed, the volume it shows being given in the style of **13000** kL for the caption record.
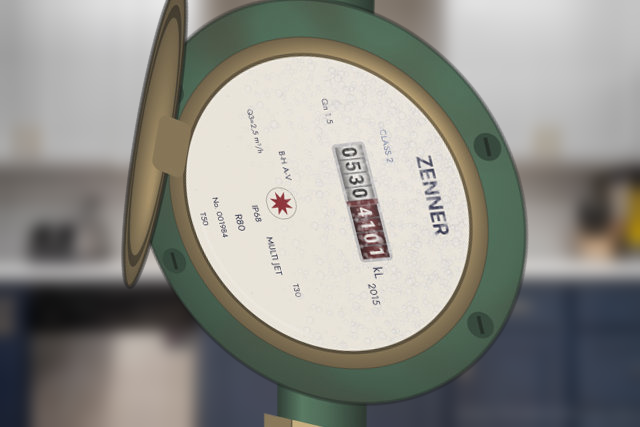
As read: **530.4101** kL
